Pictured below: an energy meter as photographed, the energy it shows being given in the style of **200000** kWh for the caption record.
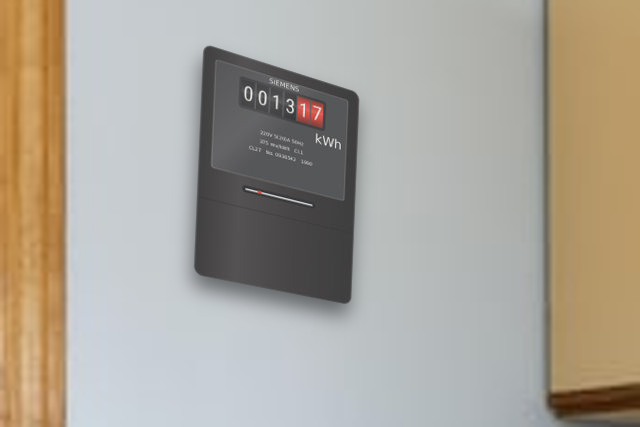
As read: **13.17** kWh
